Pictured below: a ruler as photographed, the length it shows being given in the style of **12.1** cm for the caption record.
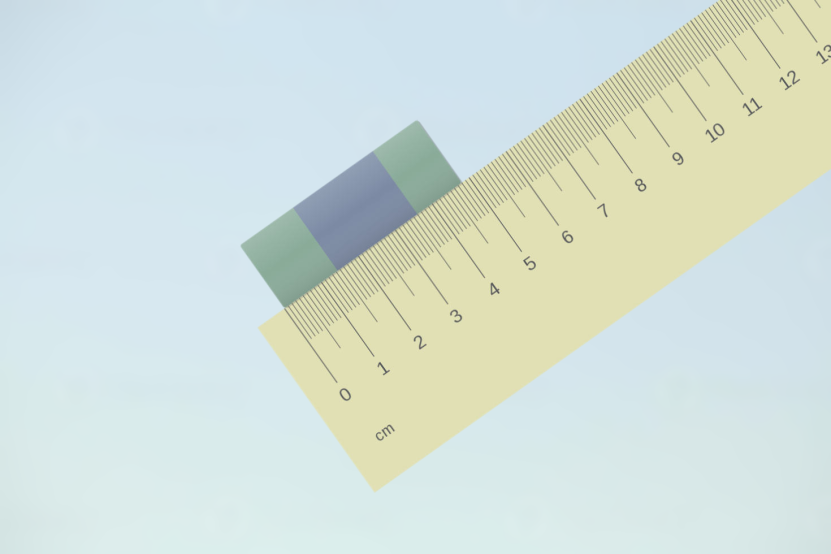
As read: **4.8** cm
